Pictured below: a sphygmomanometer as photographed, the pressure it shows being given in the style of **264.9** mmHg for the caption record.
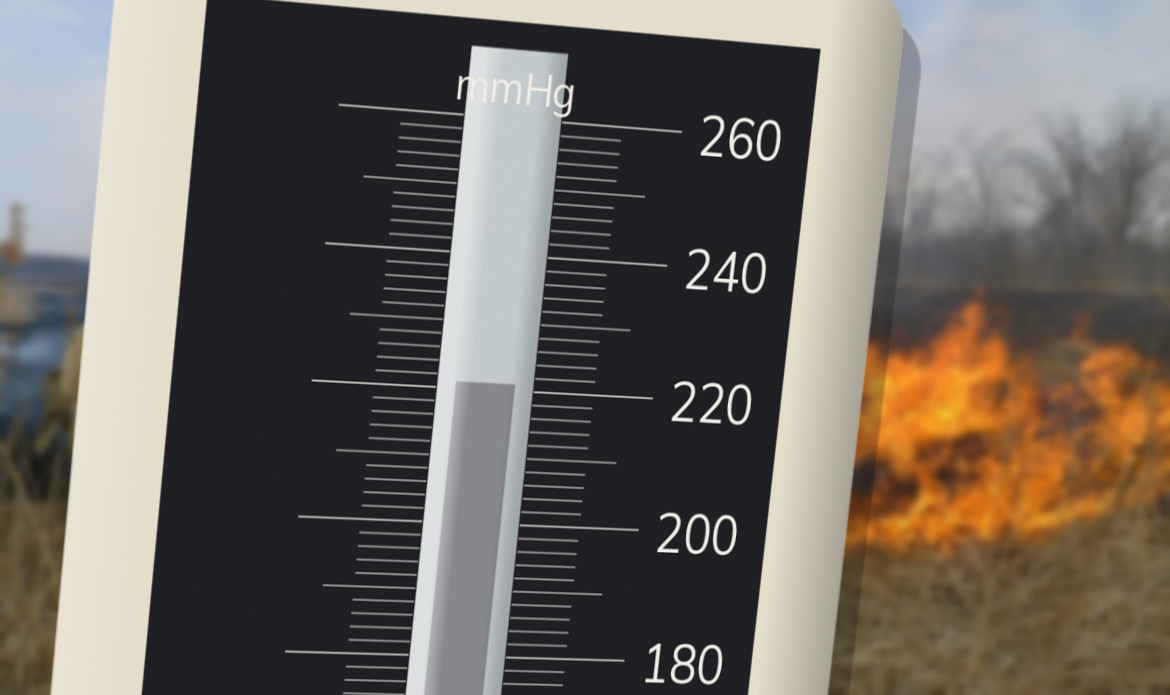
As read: **221** mmHg
